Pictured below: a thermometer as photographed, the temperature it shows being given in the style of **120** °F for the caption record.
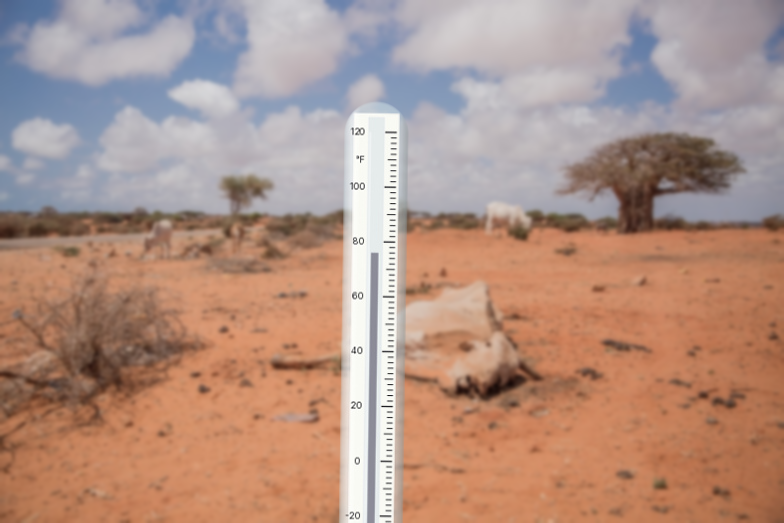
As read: **76** °F
